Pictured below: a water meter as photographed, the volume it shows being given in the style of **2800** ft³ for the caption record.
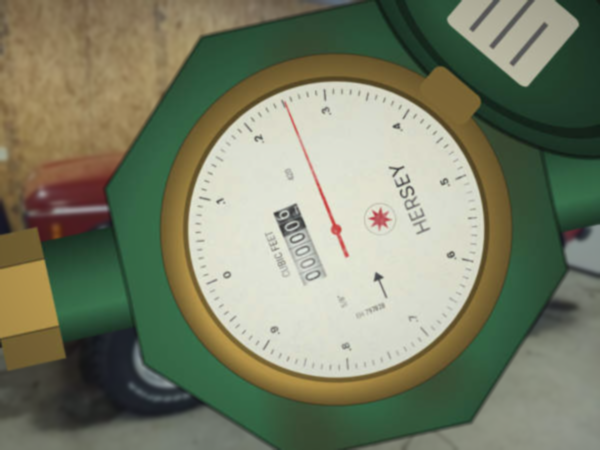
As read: **6.25** ft³
